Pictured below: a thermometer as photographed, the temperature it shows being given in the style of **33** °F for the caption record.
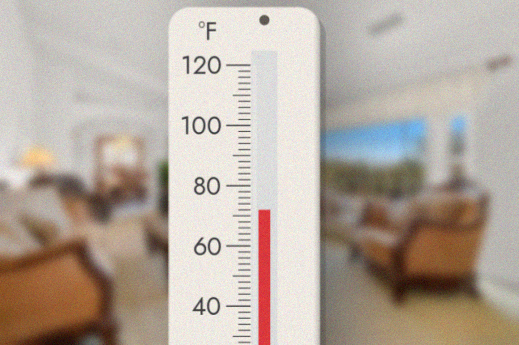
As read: **72** °F
